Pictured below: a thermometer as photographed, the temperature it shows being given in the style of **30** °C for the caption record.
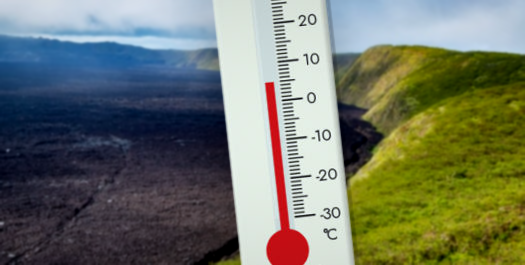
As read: **5** °C
